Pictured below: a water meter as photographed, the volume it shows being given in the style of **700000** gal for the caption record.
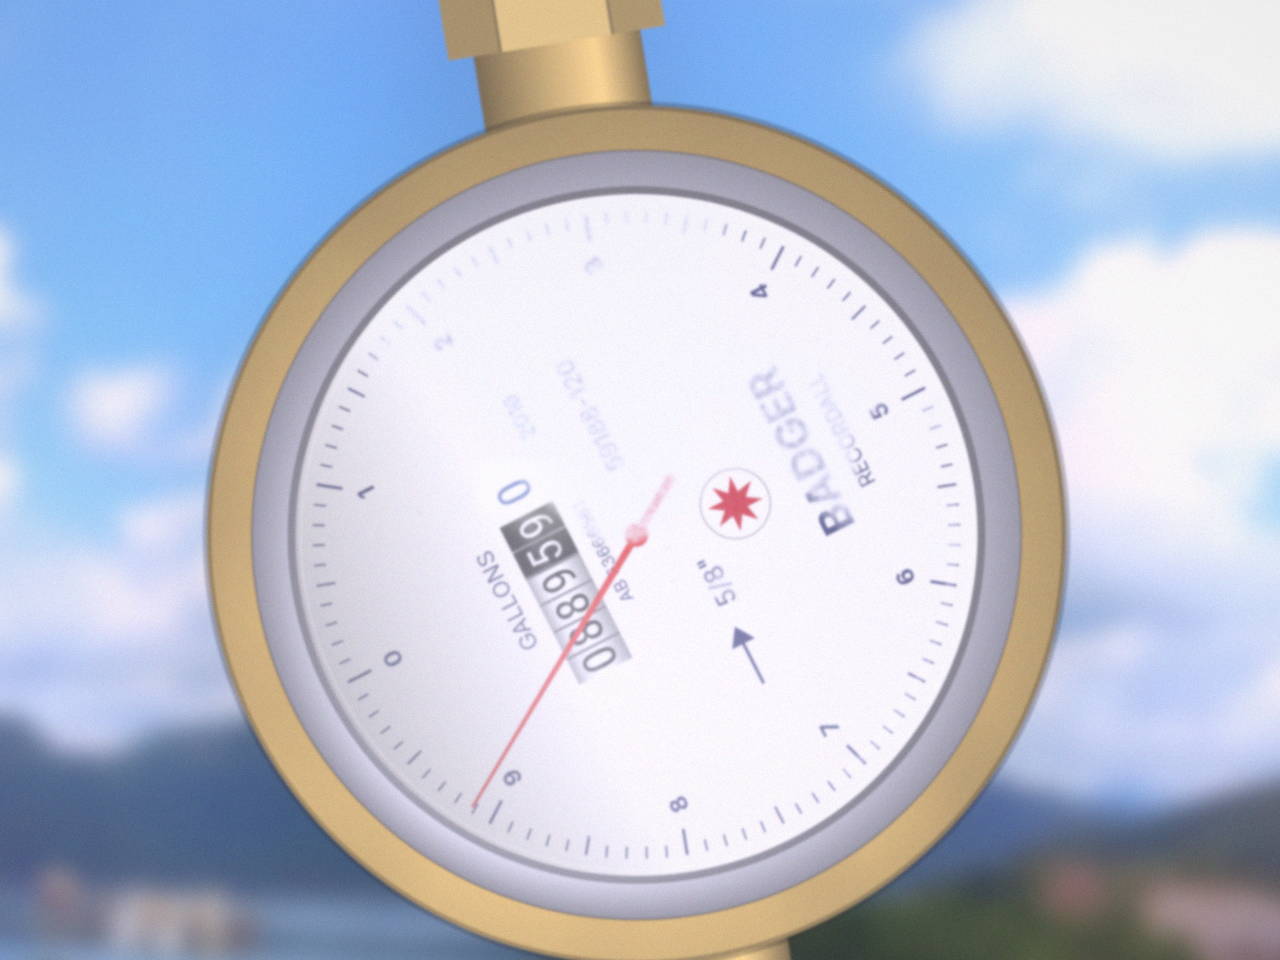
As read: **889589.1** gal
